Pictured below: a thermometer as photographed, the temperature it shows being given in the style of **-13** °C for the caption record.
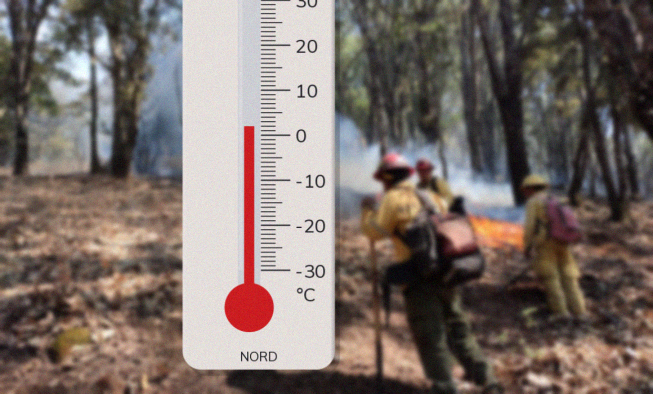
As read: **2** °C
